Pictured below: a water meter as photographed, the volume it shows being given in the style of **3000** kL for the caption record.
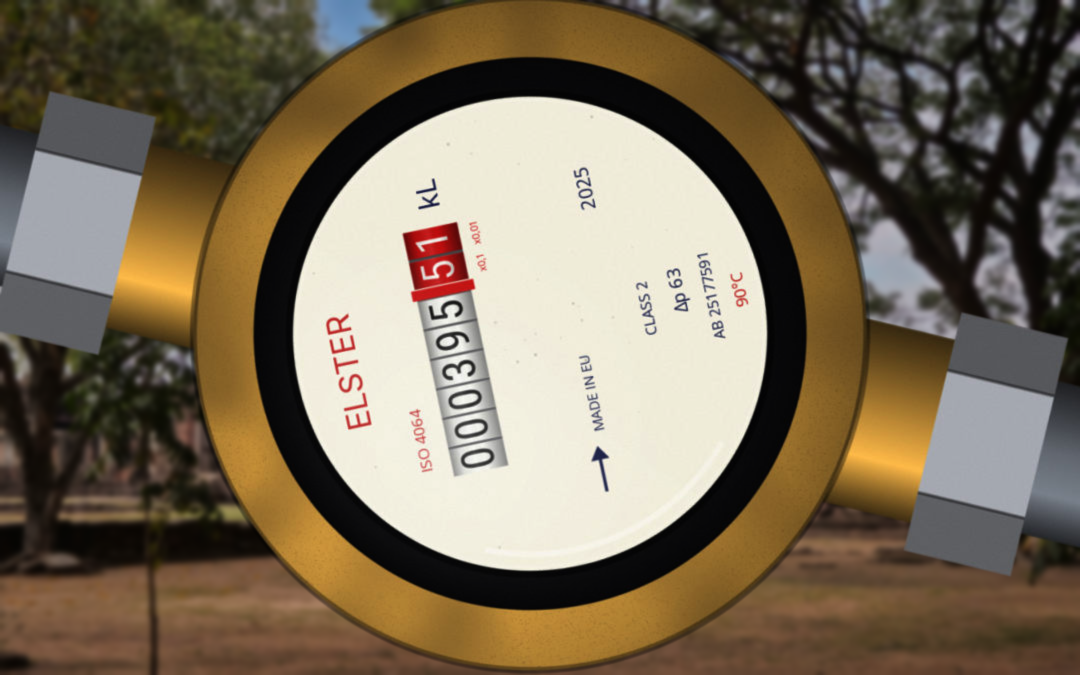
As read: **395.51** kL
